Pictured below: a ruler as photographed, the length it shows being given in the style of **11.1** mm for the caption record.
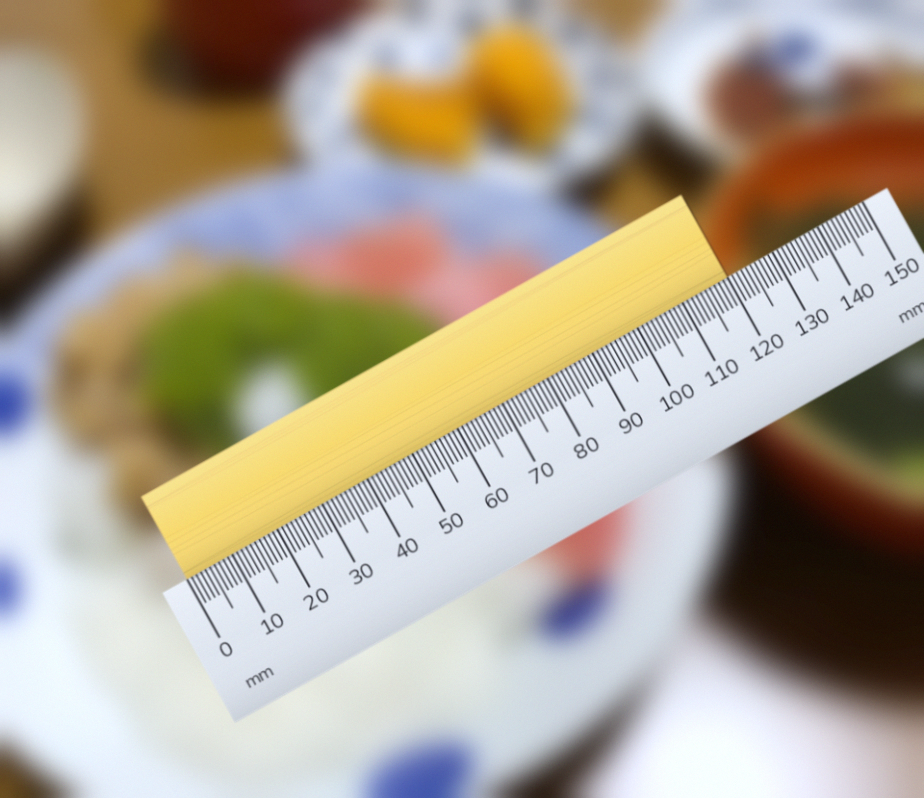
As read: **120** mm
